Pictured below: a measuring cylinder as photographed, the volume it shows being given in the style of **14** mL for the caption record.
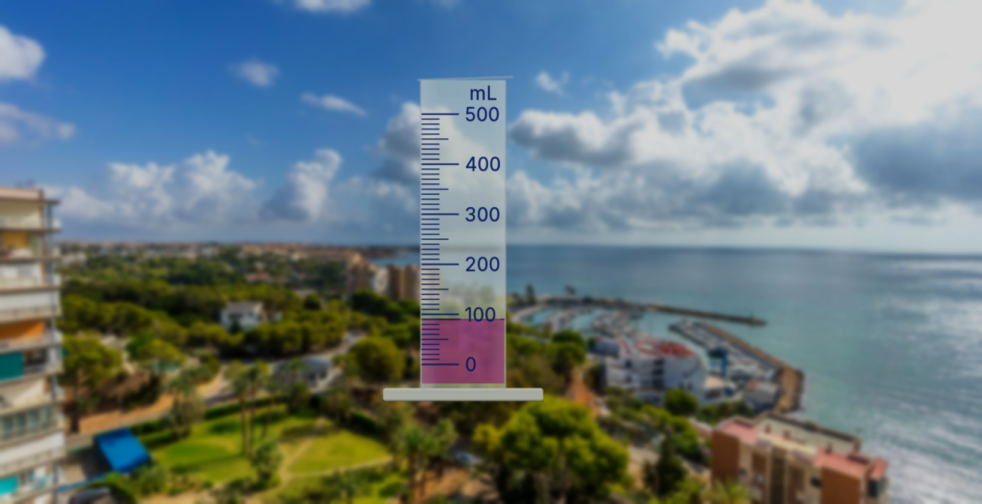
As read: **90** mL
